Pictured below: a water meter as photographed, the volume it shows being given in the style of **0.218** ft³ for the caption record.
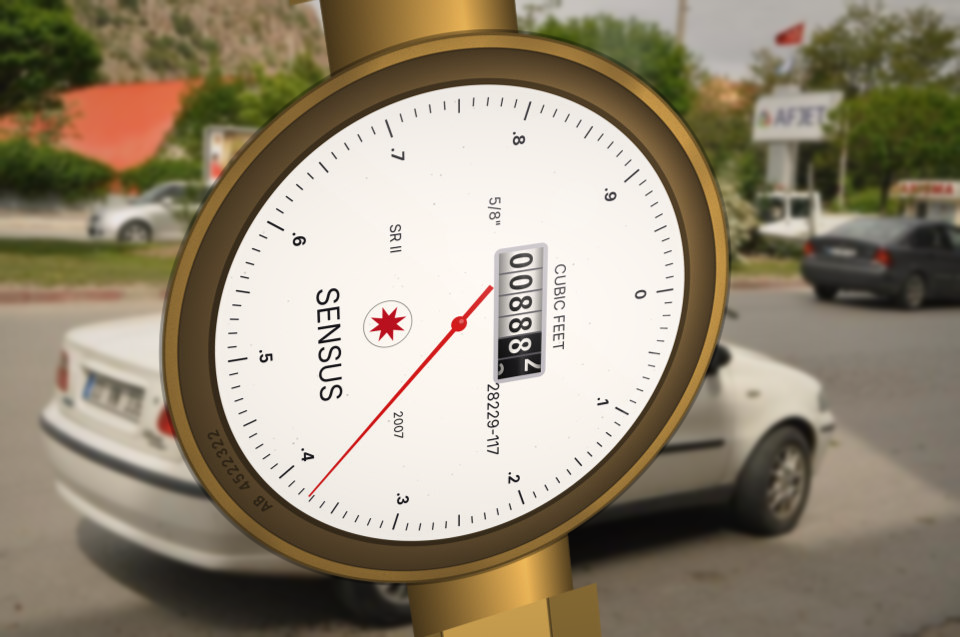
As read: **8882.37** ft³
